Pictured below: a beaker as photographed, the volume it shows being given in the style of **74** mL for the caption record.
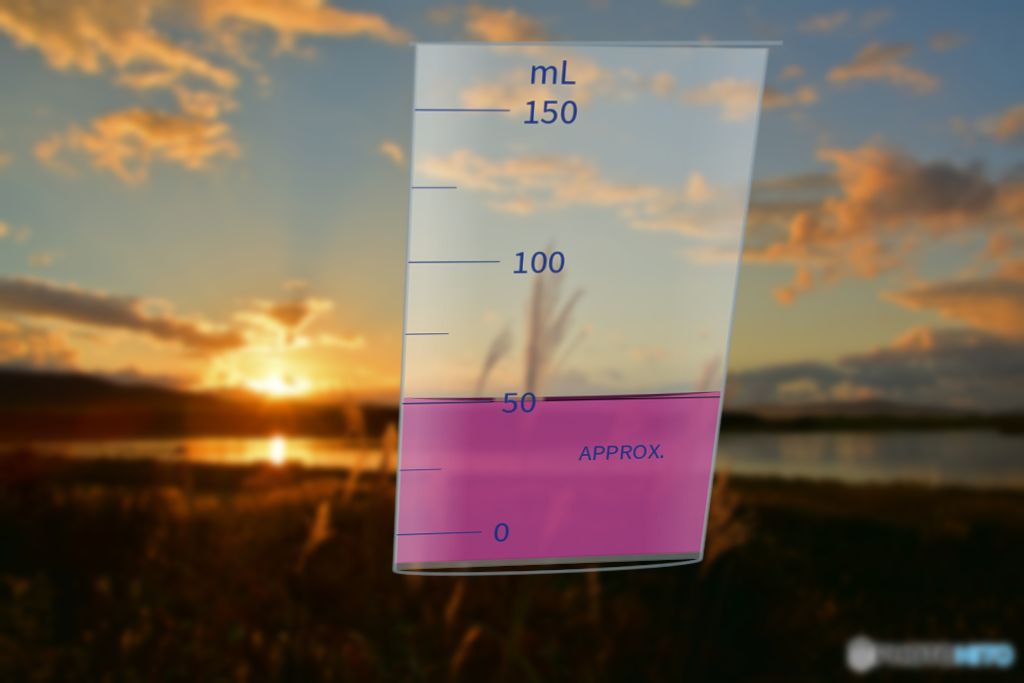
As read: **50** mL
